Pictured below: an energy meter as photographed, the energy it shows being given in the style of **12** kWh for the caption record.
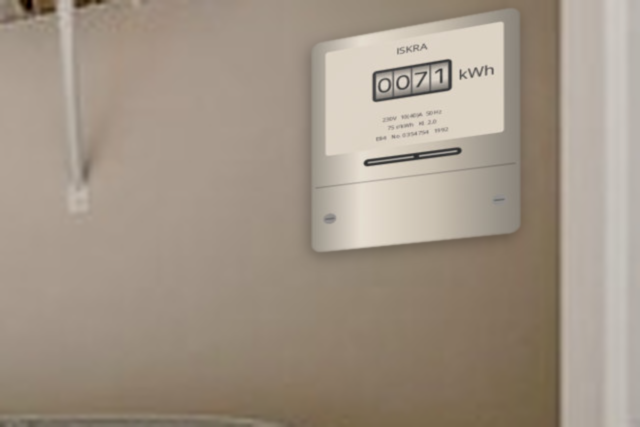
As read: **71** kWh
